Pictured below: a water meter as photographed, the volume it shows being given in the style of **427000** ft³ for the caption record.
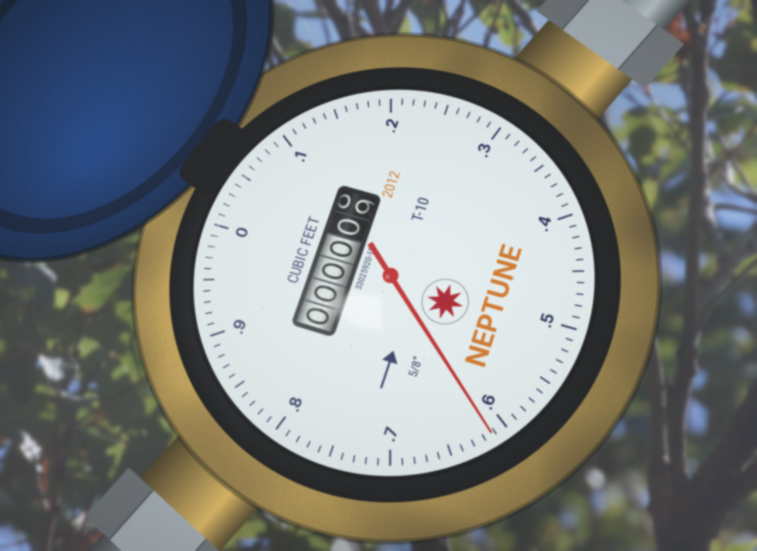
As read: **8.61** ft³
